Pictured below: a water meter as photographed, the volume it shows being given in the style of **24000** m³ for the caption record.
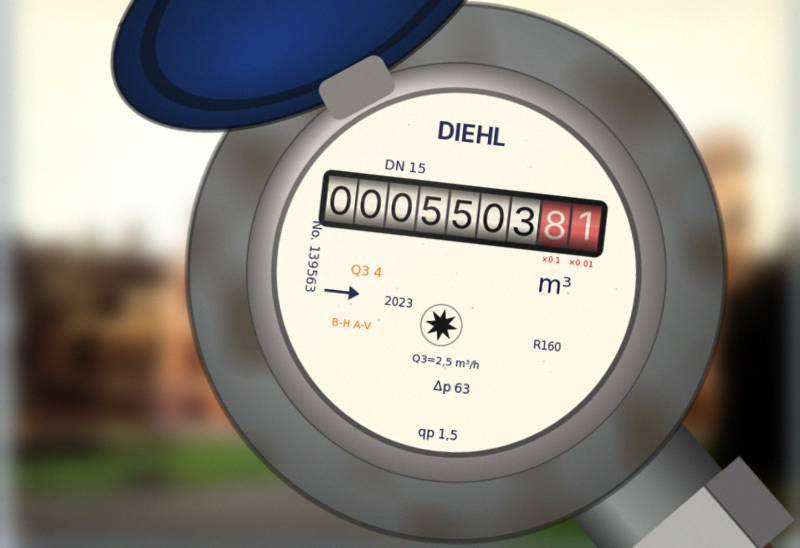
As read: **5503.81** m³
